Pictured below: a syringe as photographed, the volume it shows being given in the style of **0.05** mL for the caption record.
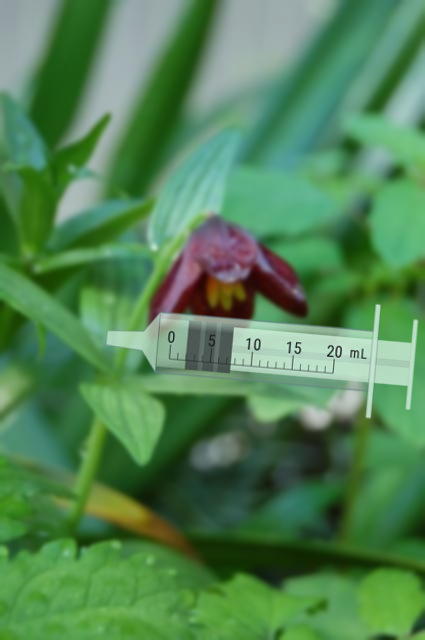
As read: **2** mL
